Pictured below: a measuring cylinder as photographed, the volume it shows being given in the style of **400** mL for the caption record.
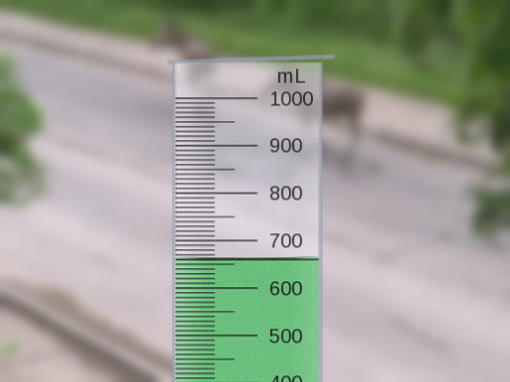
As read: **660** mL
